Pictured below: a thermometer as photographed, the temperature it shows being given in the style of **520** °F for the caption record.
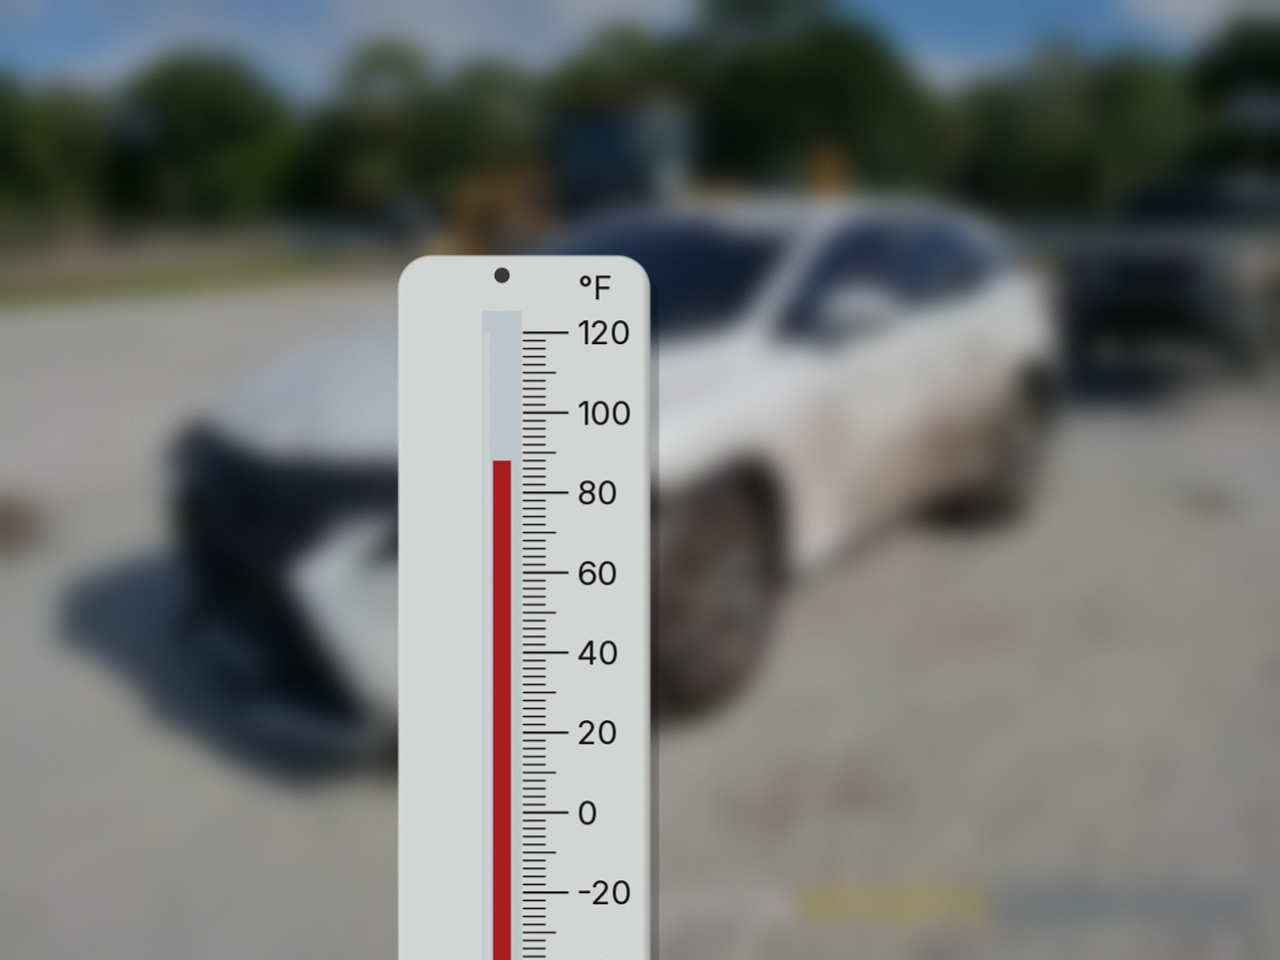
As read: **88** °F
